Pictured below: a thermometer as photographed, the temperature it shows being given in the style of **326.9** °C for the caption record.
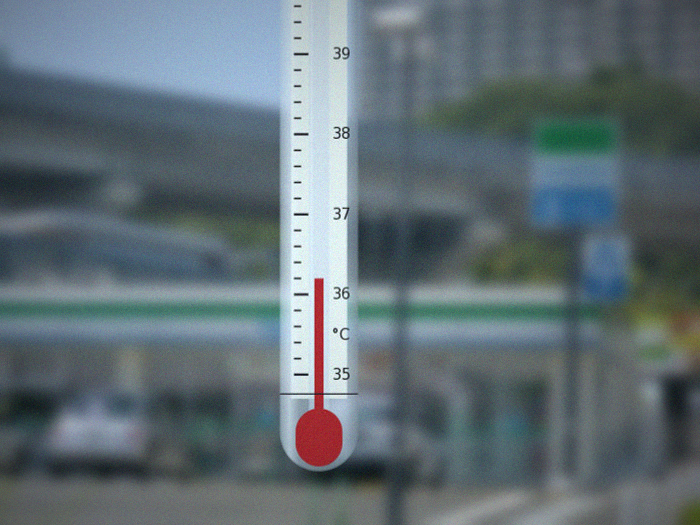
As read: **36.2** °C
